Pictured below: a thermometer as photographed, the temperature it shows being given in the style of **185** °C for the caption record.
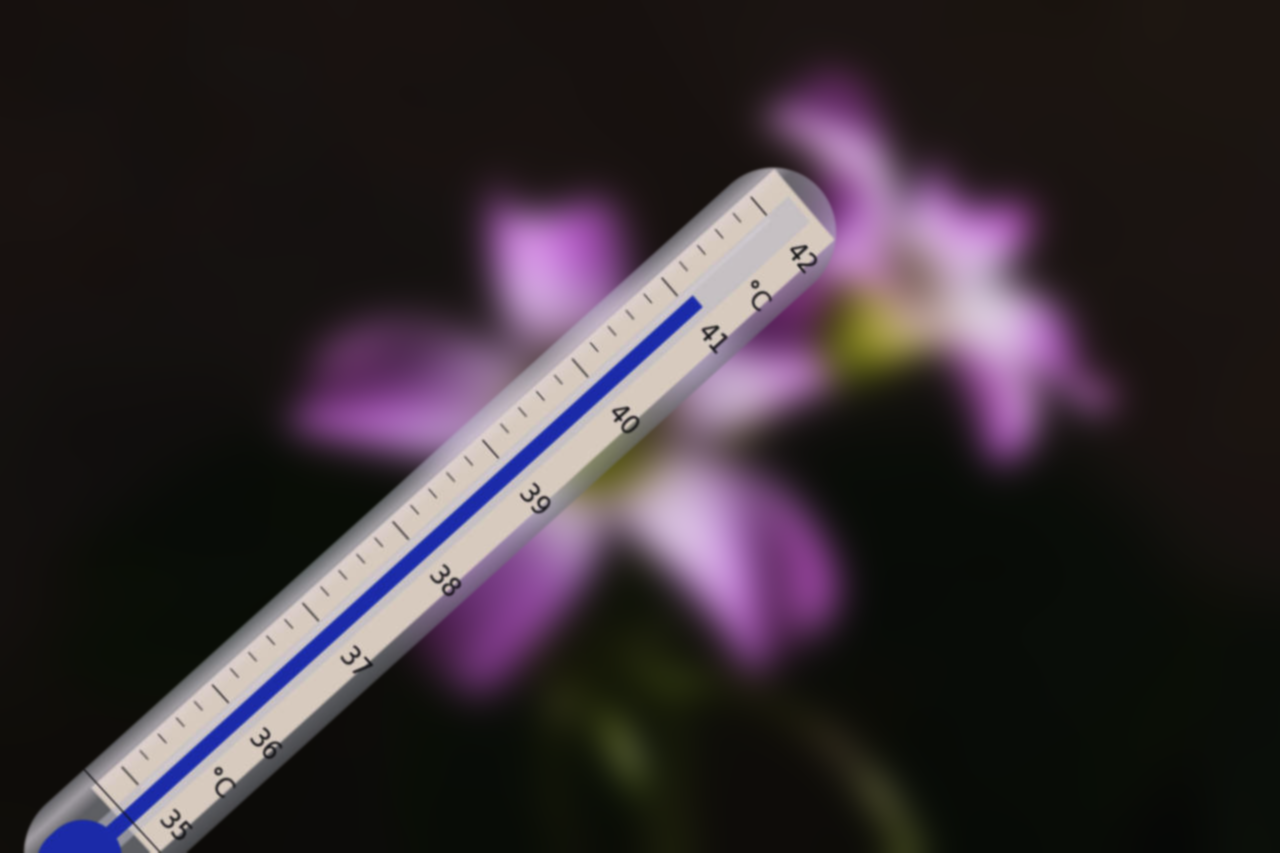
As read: **41.1** °C
